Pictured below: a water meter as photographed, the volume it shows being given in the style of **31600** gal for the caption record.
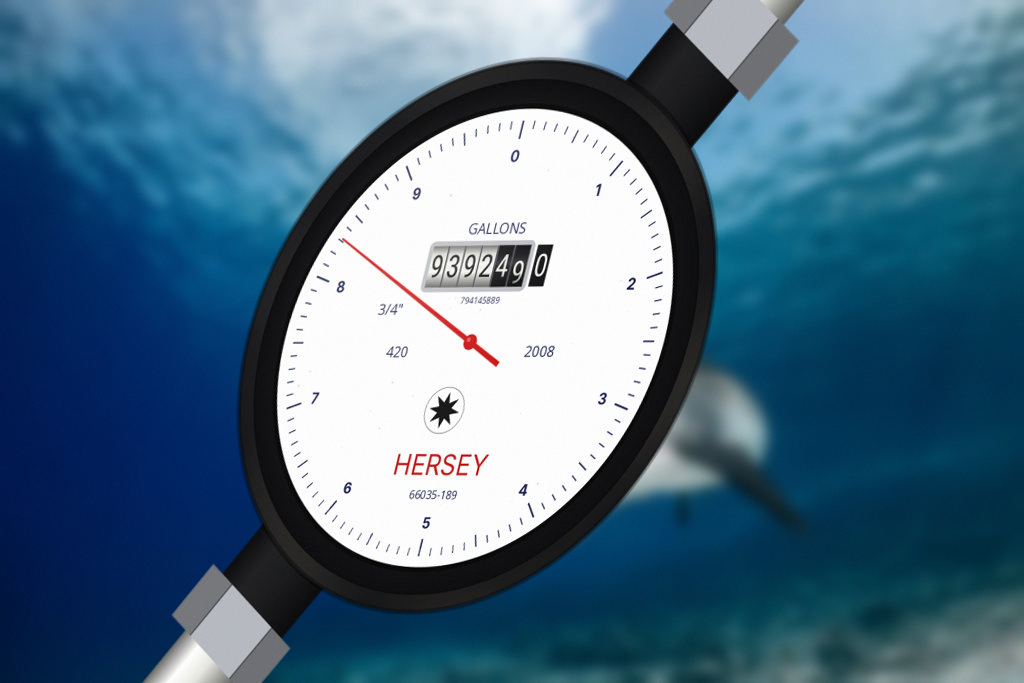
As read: **9392488.3** gal
